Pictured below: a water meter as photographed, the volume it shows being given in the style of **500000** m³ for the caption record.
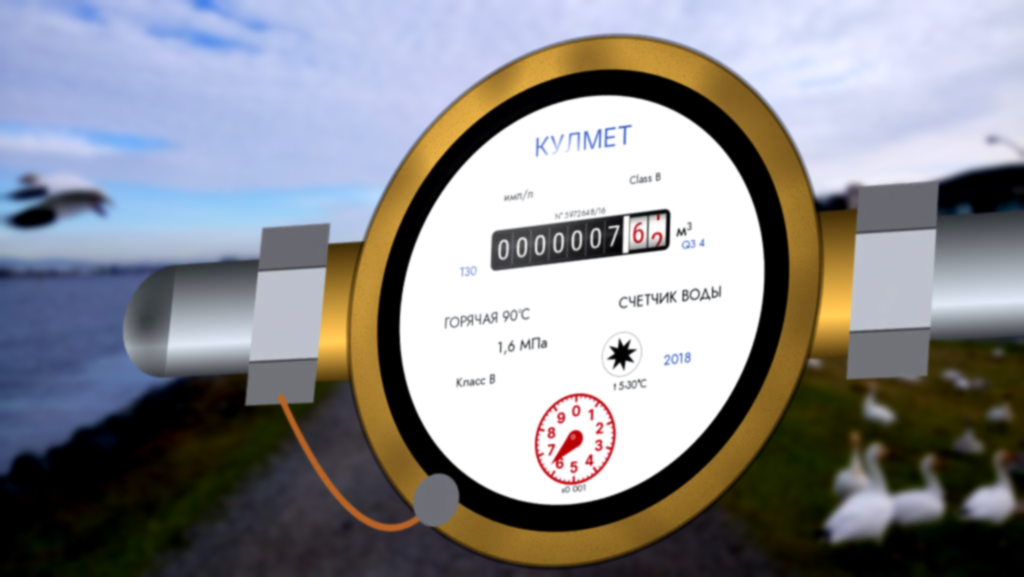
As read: **7.616** m³
